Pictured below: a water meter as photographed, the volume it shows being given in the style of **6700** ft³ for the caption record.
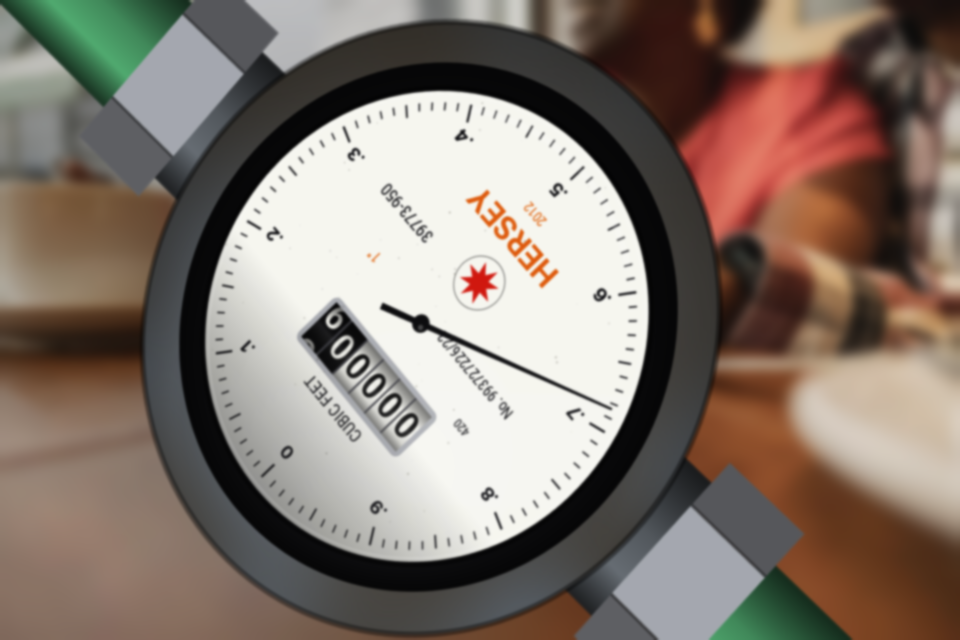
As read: **8.68** ft³
